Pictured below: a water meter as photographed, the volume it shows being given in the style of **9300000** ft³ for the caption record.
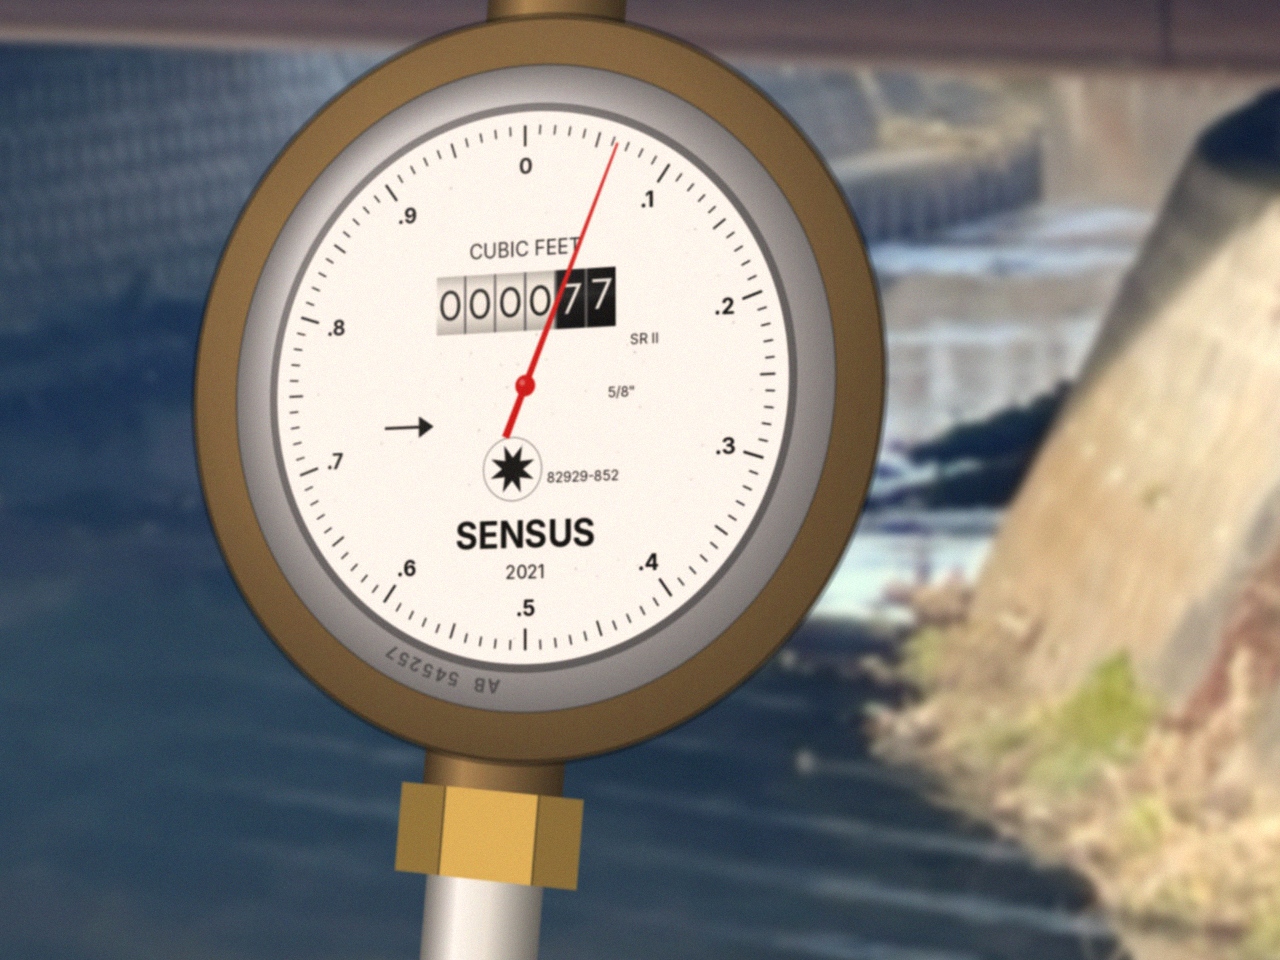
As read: **77.06** ft³
